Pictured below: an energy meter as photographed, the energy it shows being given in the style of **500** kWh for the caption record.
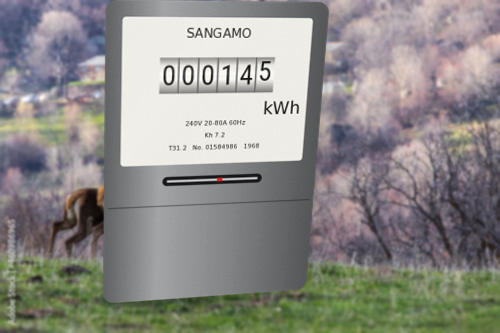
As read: **145** kWh
